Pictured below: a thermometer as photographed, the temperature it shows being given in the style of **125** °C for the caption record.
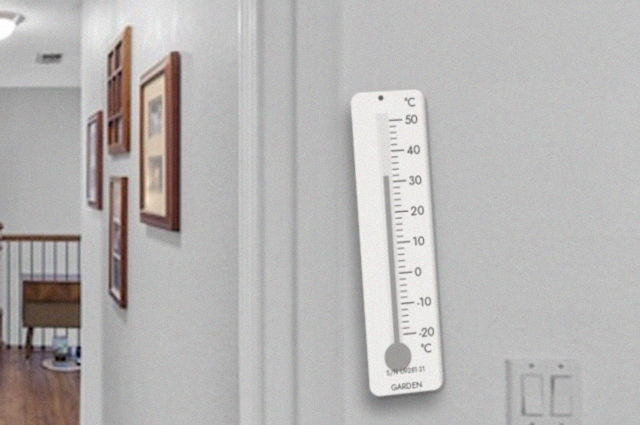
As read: **32** °C
